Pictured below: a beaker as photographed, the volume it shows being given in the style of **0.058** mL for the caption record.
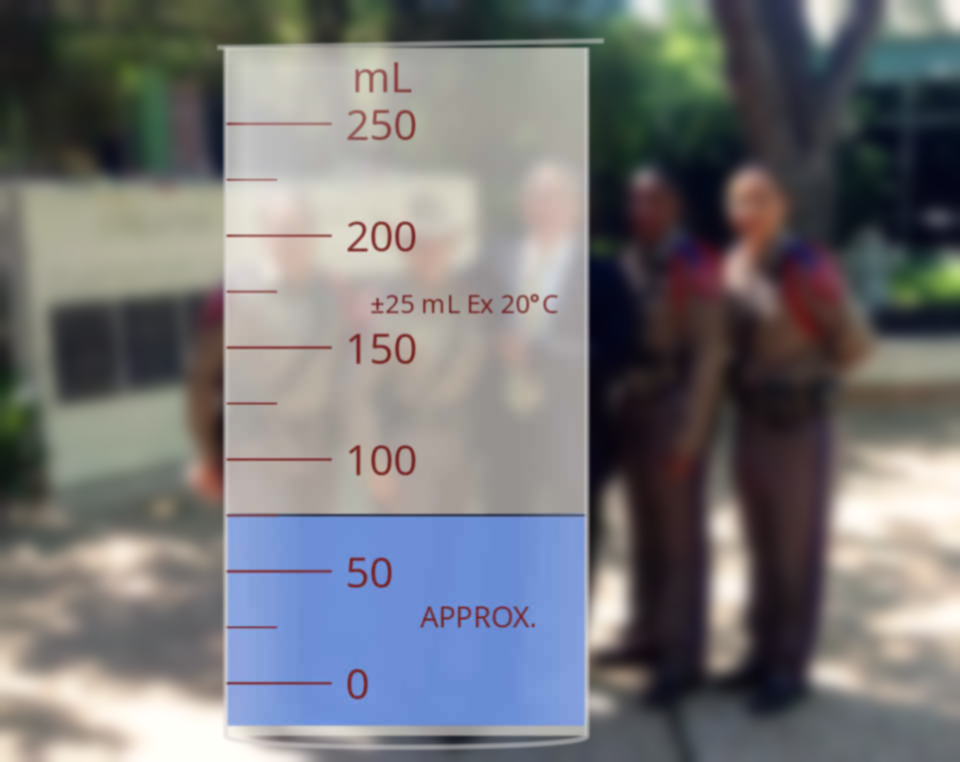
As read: **75** mL
